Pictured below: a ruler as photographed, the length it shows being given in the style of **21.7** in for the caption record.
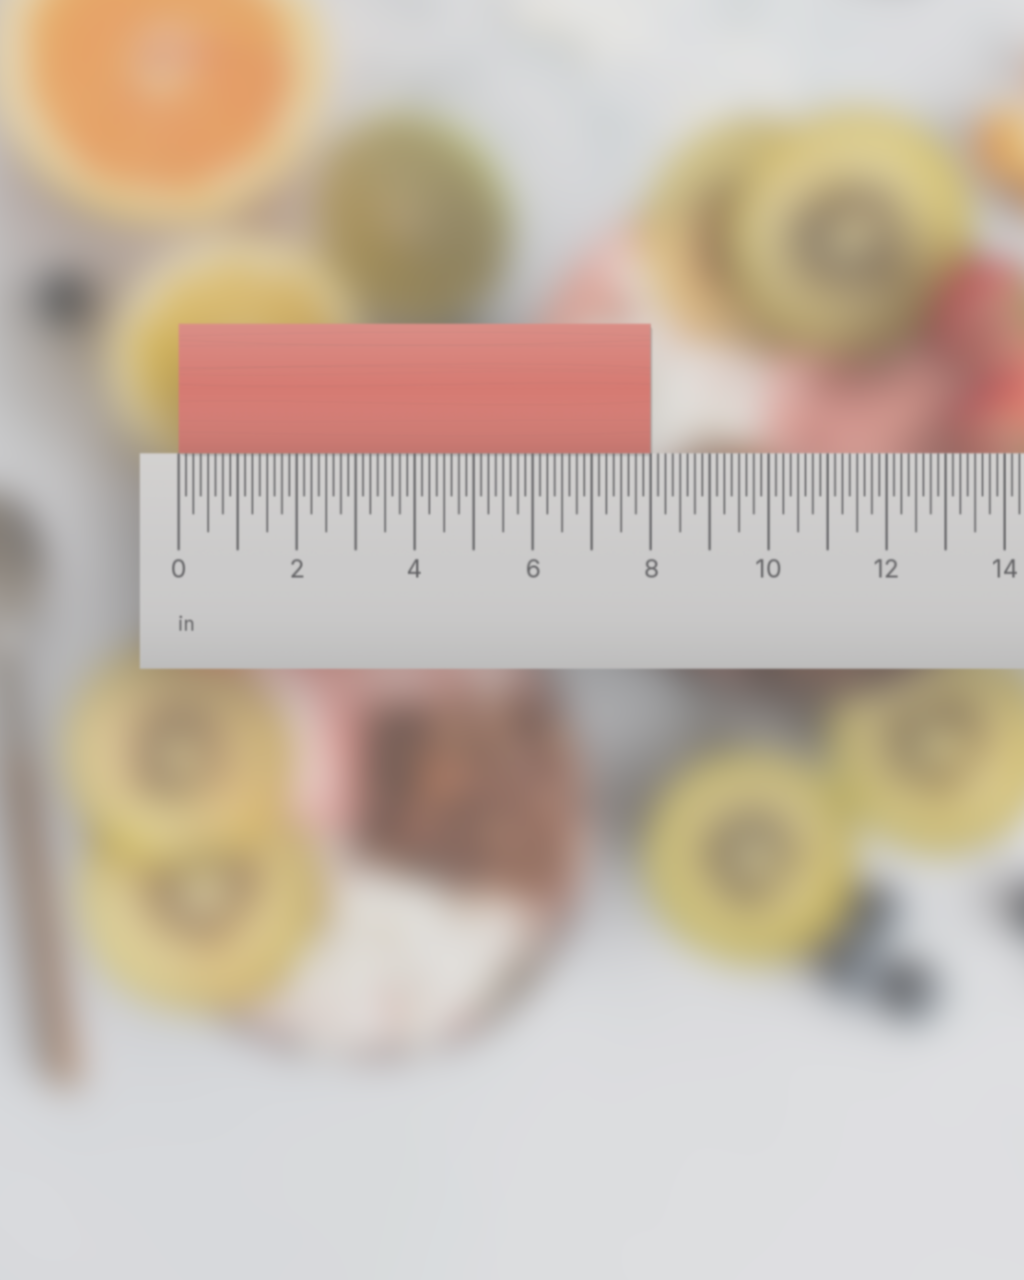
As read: **8** in
